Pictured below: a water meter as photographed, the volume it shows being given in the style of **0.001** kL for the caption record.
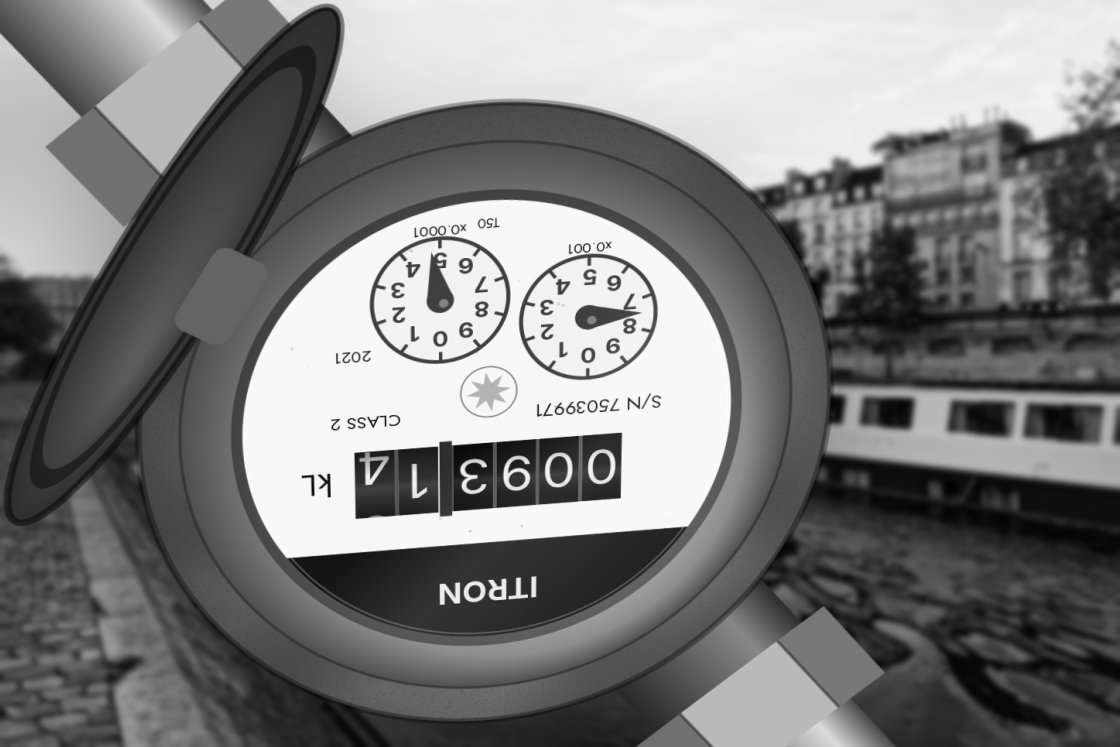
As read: **93.1374** kL
